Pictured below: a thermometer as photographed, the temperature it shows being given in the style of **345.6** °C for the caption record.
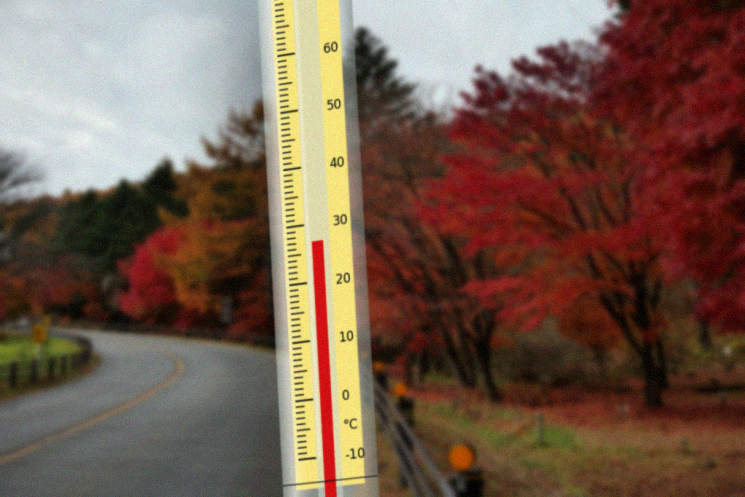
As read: **27** °C
